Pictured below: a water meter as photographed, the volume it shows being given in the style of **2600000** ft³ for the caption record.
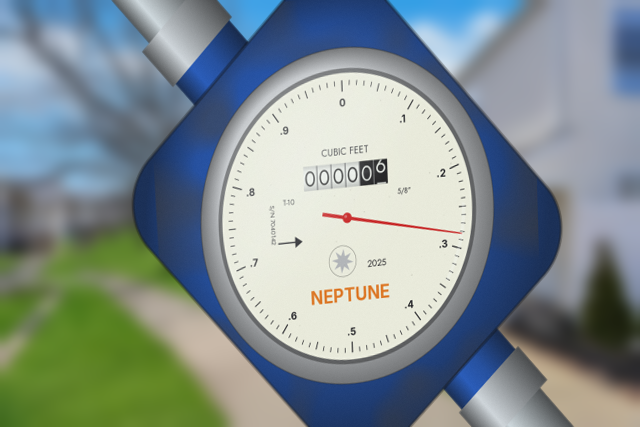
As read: **6.28** ft³
